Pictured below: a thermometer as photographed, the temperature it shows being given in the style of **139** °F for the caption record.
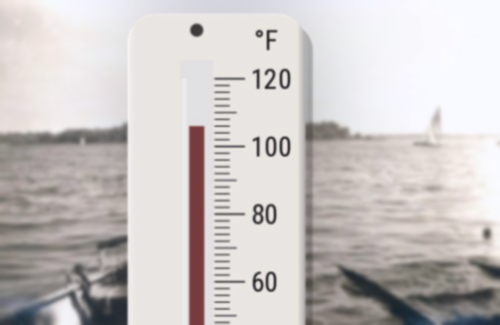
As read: **106** °F
